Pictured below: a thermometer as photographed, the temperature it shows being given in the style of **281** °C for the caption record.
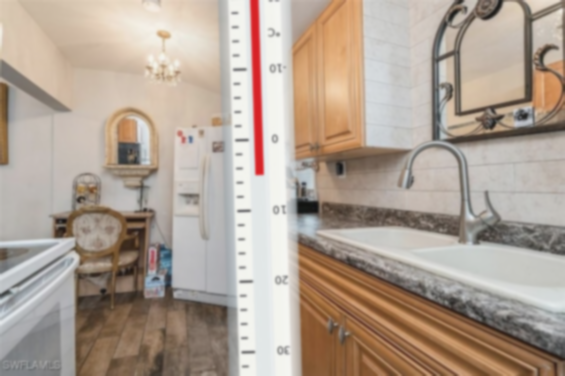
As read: **5** °C
